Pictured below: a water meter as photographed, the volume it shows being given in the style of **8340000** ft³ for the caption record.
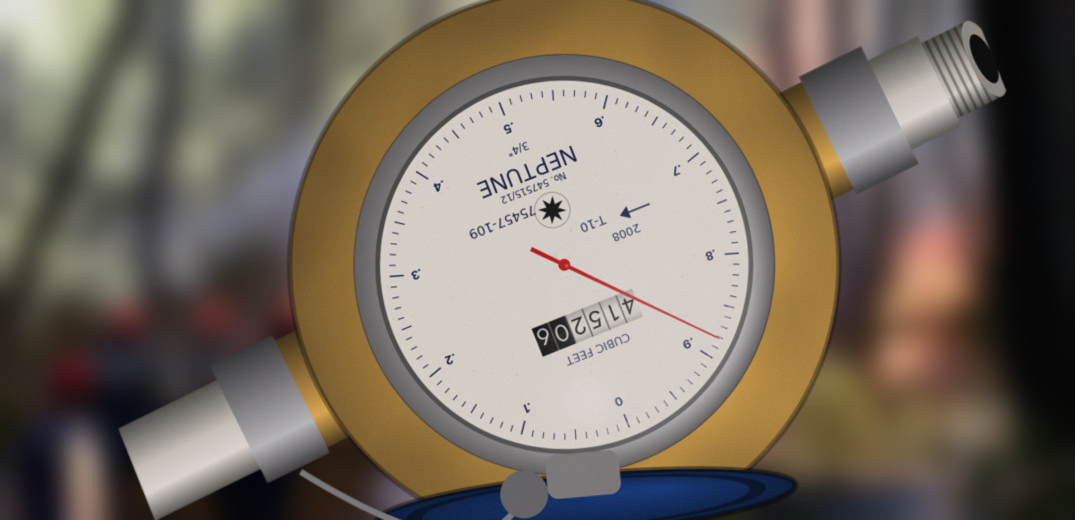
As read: **415205.88** ft³
